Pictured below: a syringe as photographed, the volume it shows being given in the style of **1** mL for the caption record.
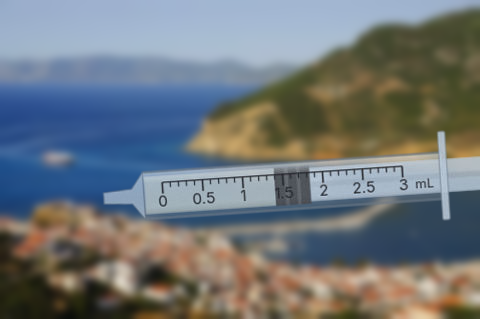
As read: **1.4** mL
